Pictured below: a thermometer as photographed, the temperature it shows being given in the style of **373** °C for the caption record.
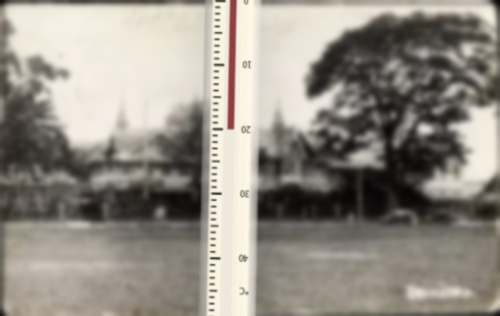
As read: **20** °C
